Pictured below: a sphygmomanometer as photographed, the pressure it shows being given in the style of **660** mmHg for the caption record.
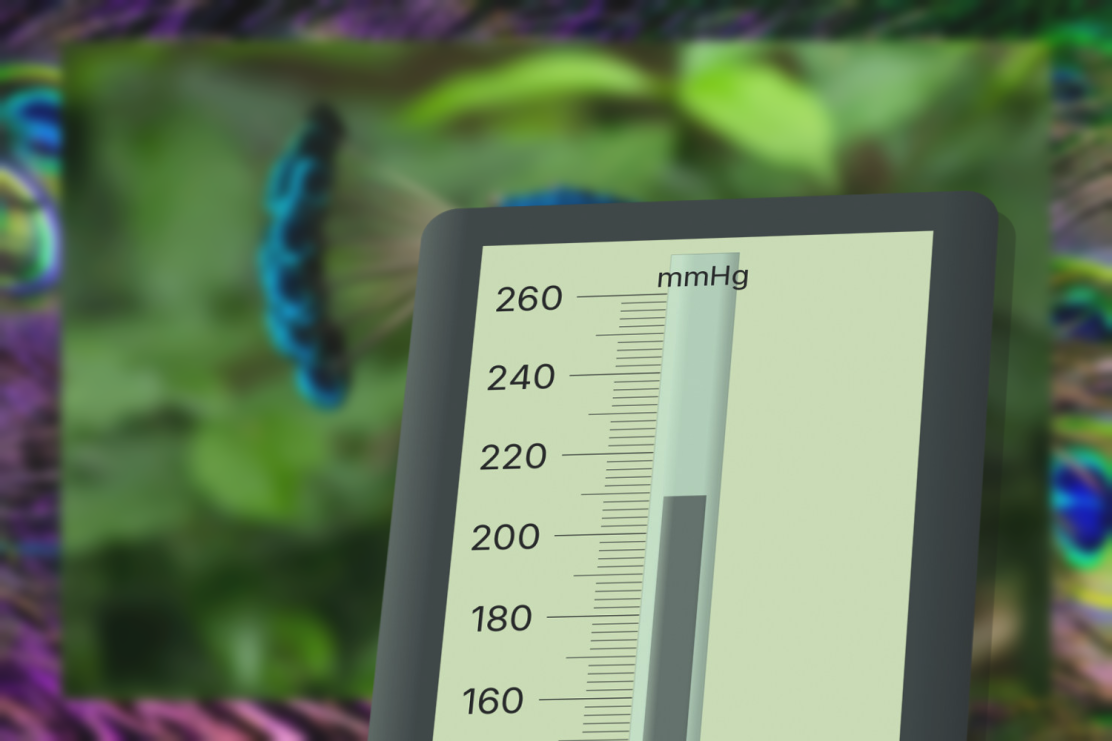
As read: **209** mmHg
